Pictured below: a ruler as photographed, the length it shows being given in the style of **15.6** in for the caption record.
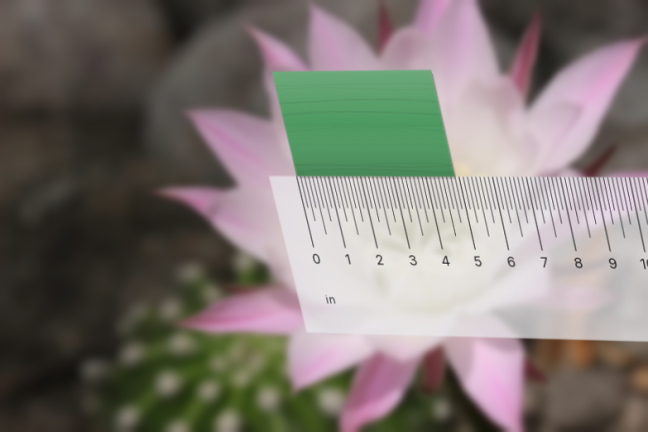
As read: **4.875** in
